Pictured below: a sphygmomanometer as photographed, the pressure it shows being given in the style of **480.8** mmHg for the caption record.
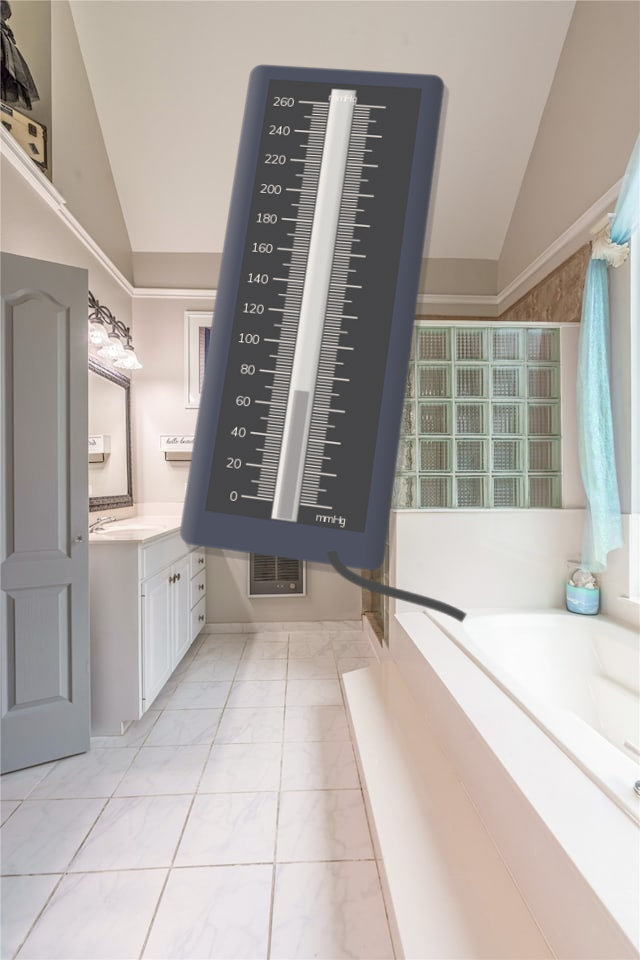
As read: **70** mmHg
